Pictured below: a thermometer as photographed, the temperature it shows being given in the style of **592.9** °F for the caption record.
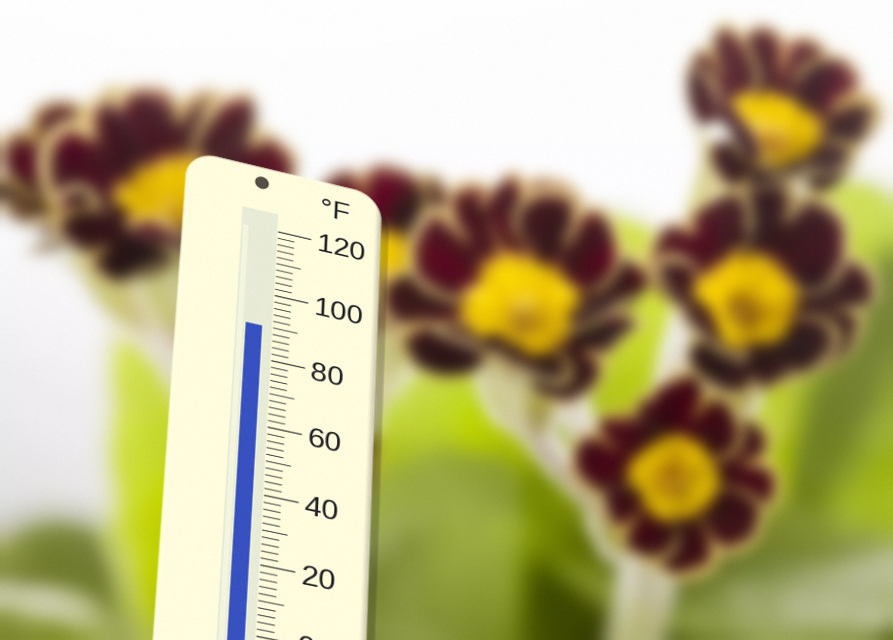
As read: **90** °F
